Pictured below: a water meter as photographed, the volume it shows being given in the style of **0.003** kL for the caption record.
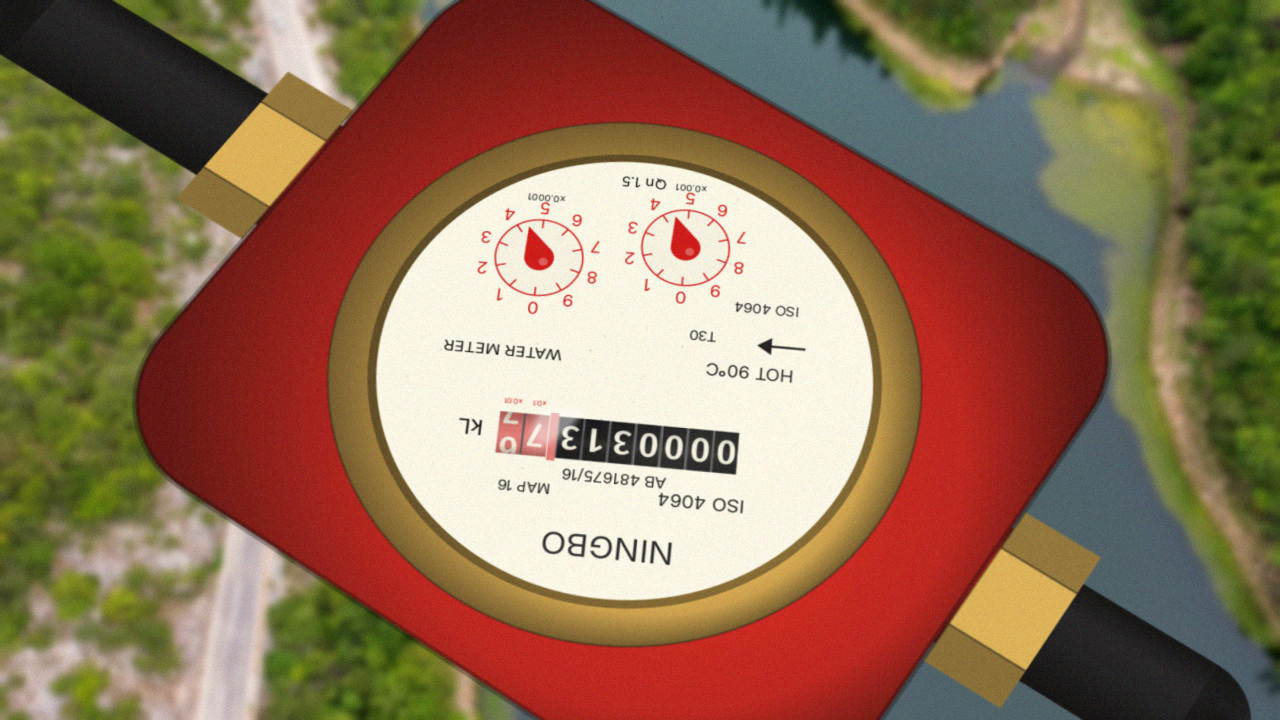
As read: **313.7644** kL
